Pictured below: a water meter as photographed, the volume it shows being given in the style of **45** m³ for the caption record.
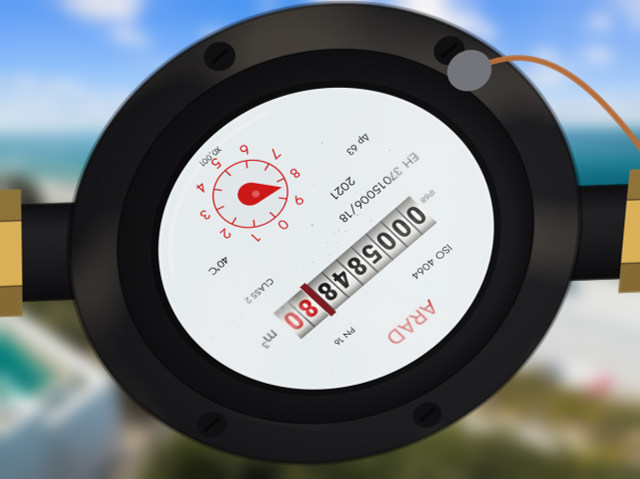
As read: **5848.808** m³
